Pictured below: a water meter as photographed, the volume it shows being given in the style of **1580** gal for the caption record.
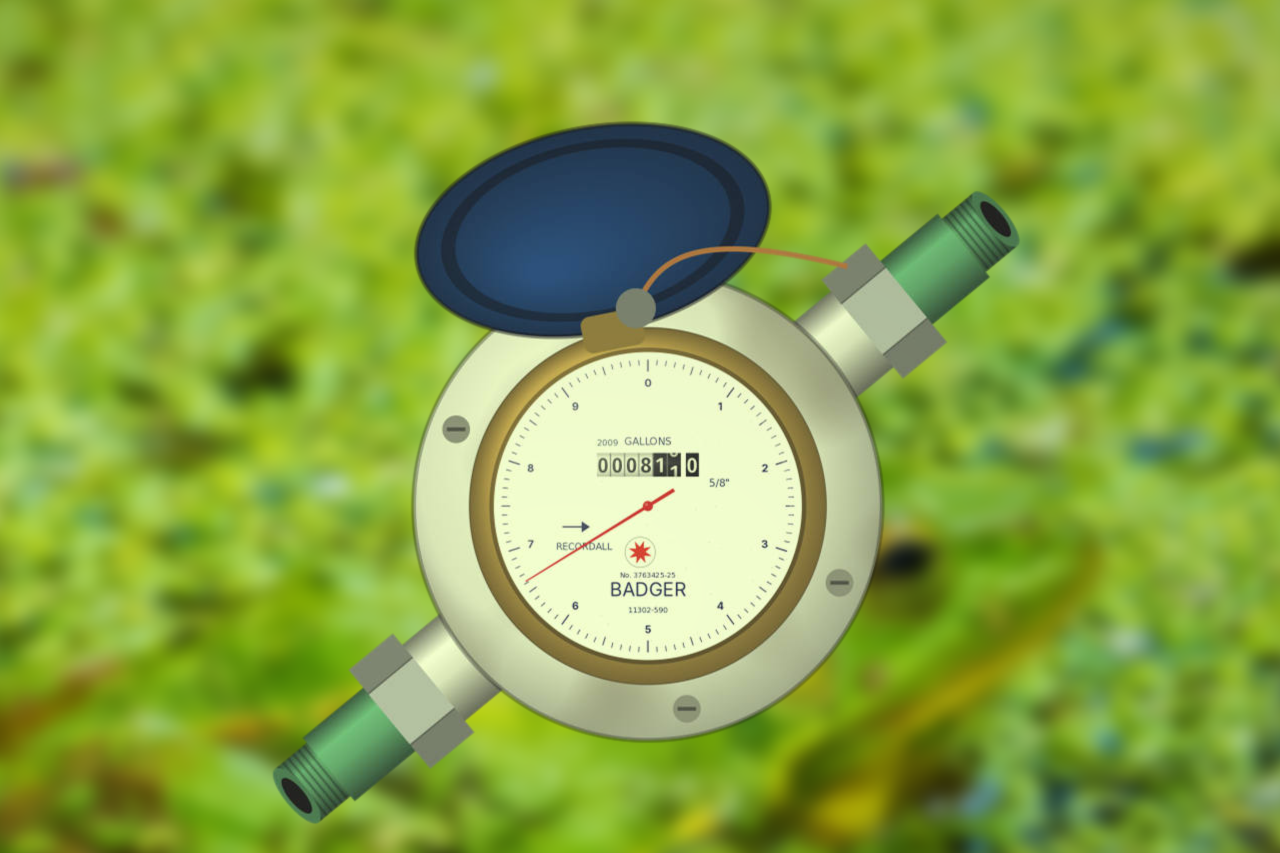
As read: **8106.6** gal
